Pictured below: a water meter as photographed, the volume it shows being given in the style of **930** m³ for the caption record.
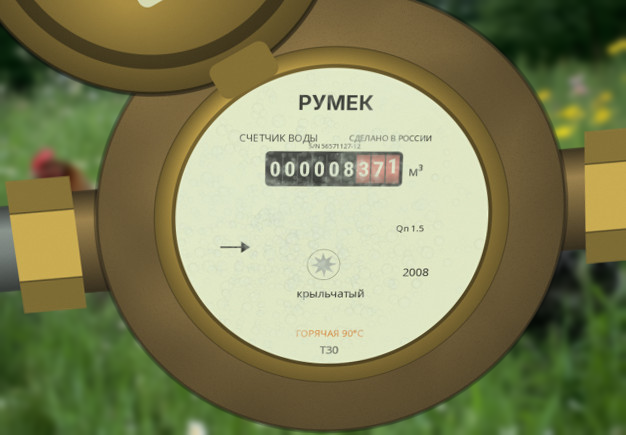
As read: **8.371** m³
